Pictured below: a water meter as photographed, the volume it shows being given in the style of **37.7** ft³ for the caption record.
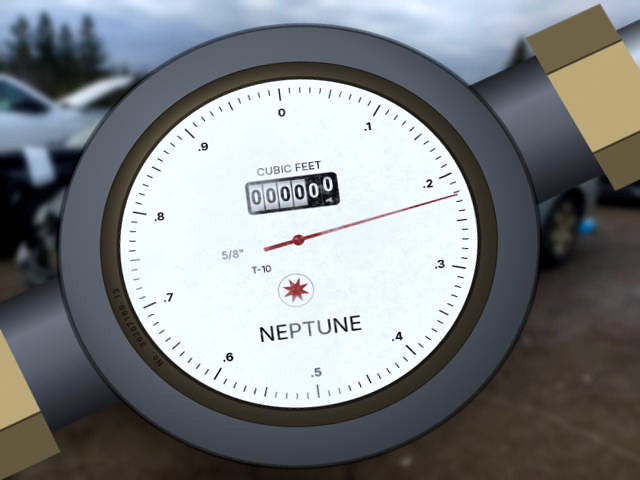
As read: **0.22** ft³
